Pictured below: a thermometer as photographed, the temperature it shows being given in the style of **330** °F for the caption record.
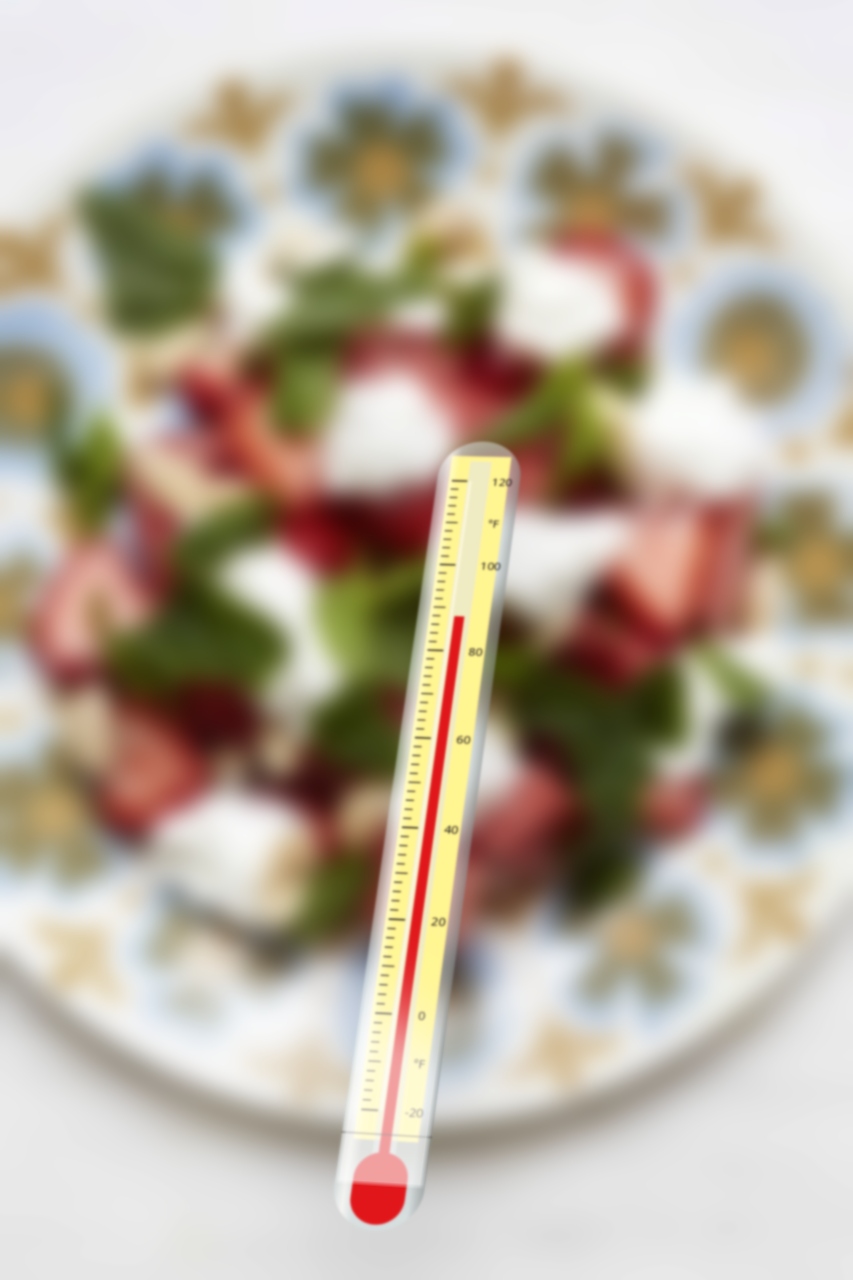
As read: **88** °F
